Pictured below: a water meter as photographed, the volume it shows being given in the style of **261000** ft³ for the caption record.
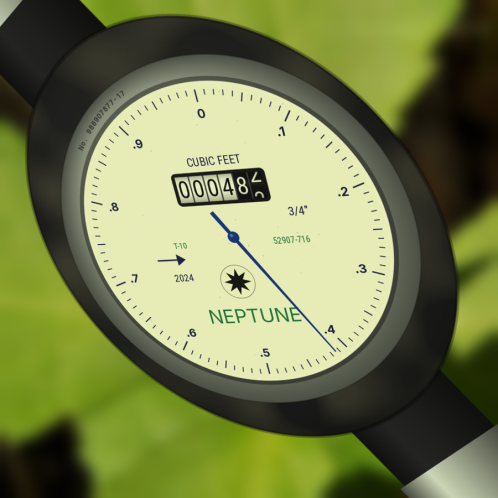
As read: **482.41** ft³
